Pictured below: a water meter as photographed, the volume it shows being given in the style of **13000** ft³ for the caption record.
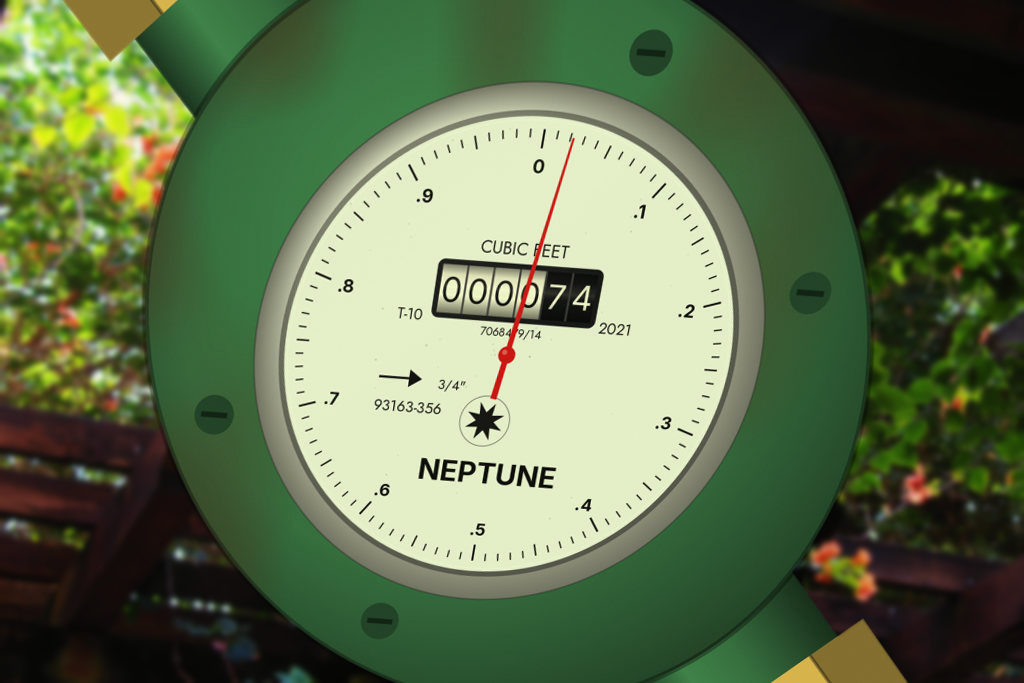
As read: **74.02** ft³
